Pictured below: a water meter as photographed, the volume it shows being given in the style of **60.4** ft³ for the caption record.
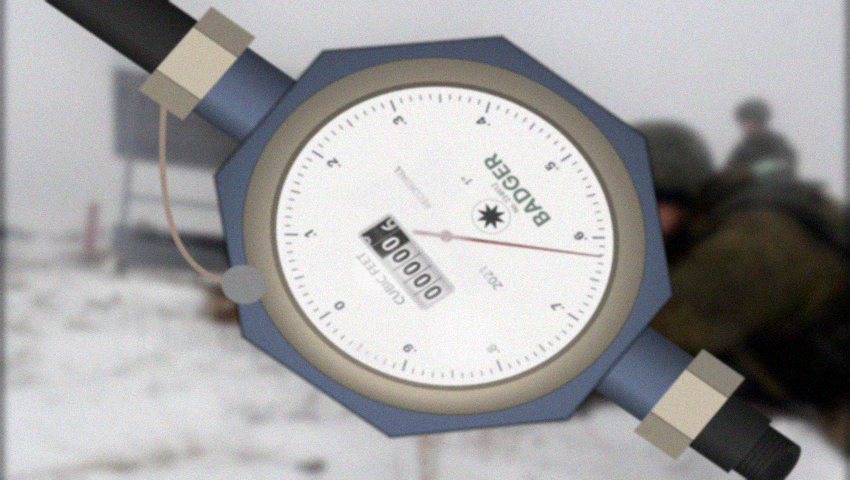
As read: **5.62** ft³
